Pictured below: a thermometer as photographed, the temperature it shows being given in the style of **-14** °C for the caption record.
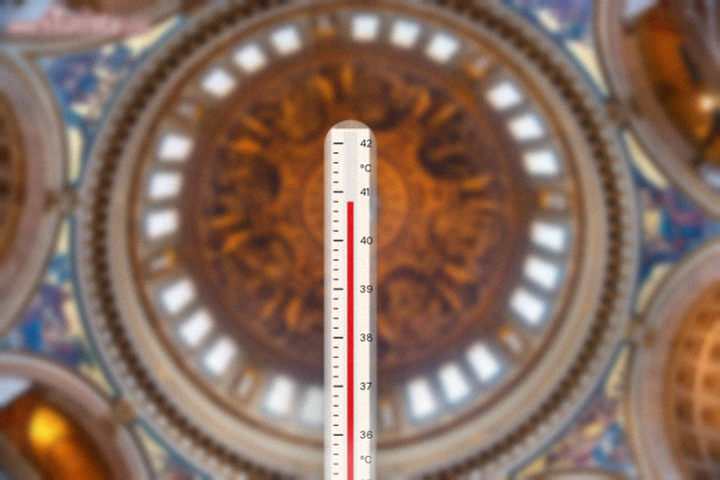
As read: **40.8** °C
